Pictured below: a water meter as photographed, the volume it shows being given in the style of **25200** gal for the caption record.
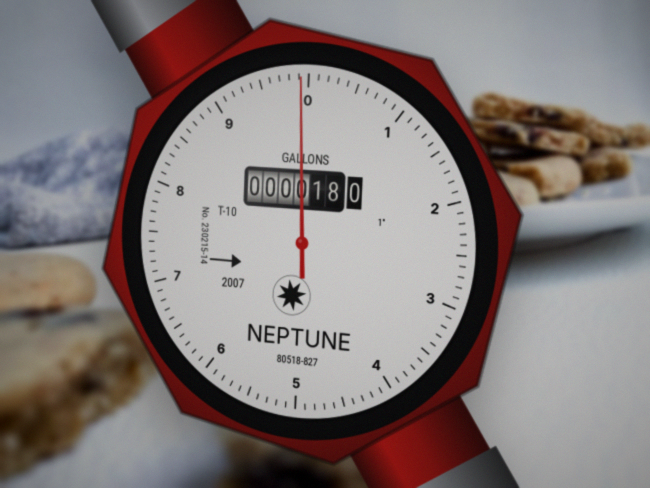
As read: **179.9** gal
